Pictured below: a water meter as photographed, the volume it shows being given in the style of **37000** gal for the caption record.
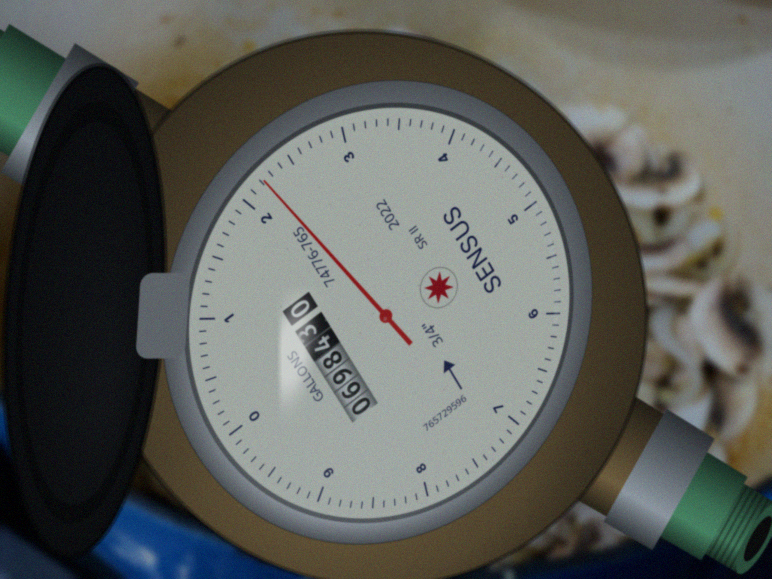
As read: **698432.2** gal
